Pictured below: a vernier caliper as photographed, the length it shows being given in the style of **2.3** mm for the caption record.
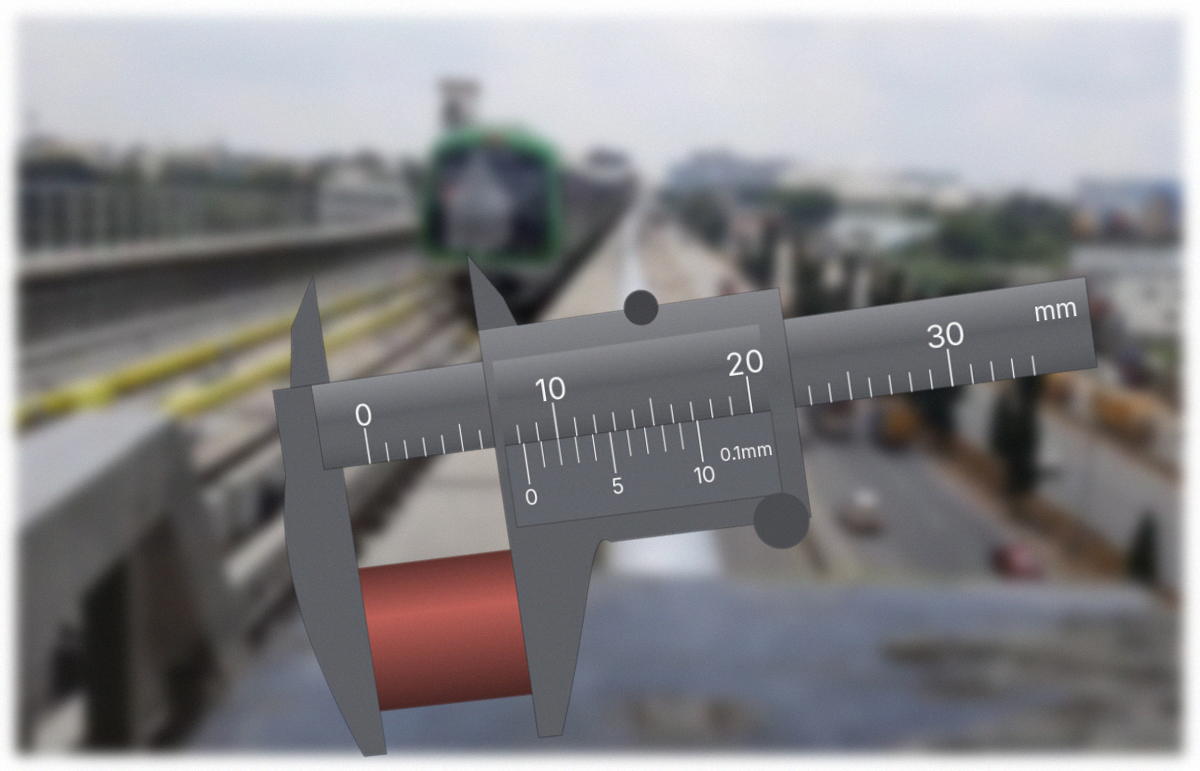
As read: **8.2** mm
